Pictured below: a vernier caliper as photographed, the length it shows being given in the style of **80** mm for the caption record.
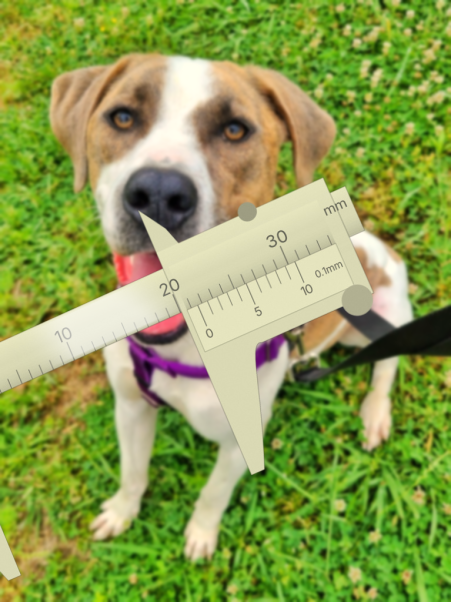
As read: **21.6** mm
